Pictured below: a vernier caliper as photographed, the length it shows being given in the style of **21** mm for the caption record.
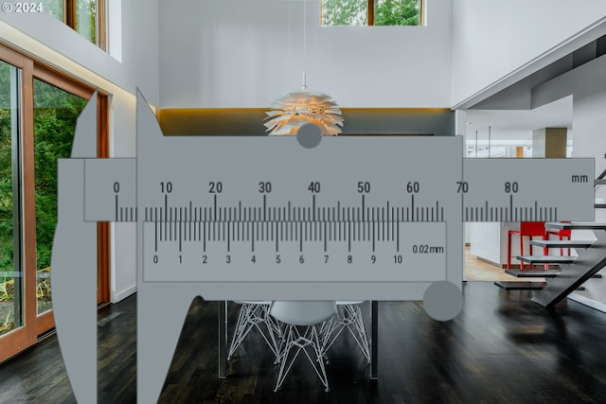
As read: **8.0** mm
